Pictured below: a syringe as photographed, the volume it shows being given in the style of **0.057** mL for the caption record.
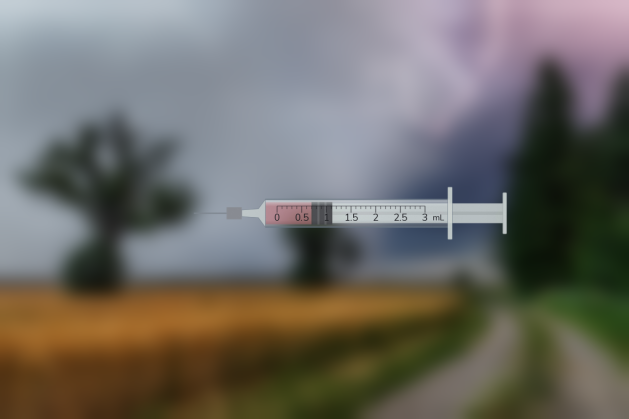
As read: **0.7** mL
